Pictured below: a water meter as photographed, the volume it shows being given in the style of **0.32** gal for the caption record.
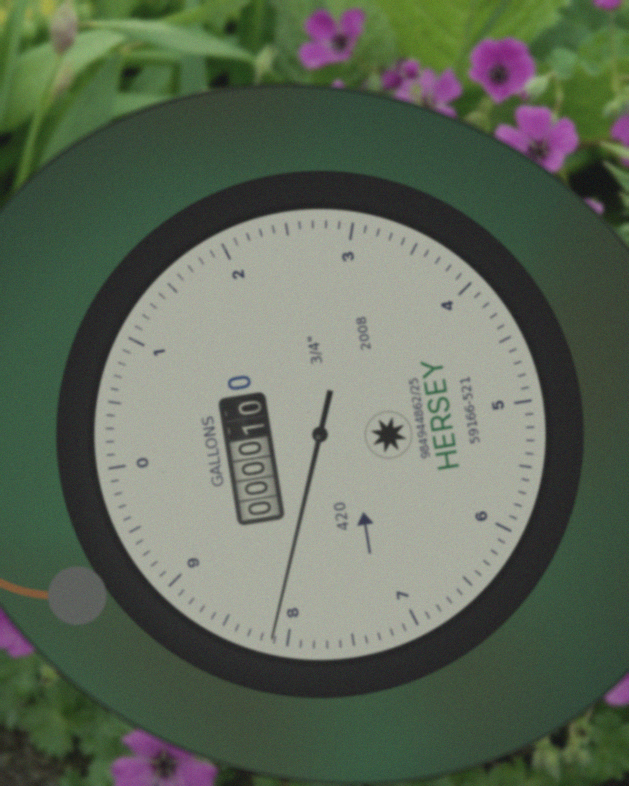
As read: **98.1** gal
